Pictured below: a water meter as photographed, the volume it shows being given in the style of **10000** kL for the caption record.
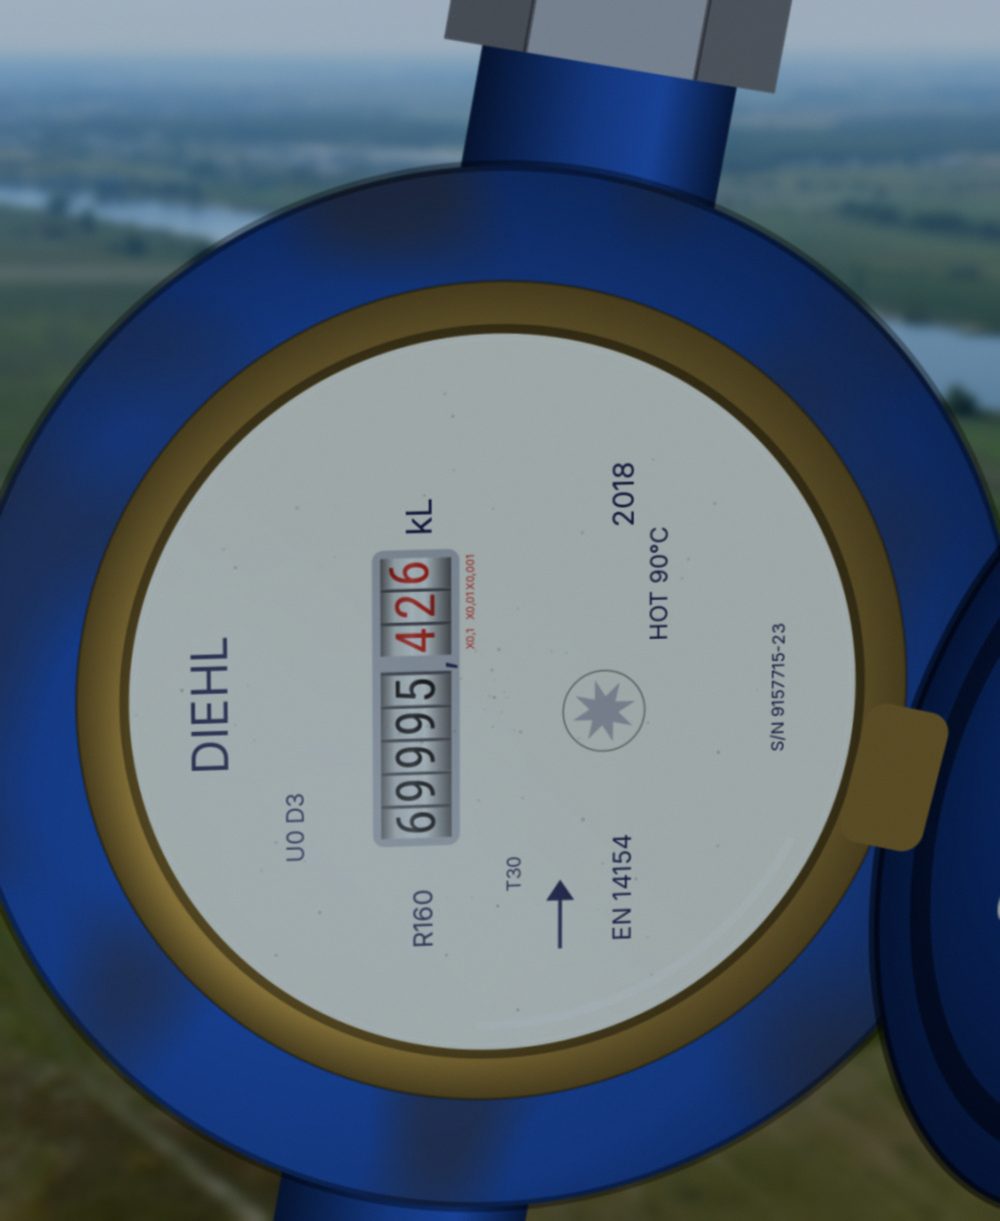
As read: **69995.426** kL
